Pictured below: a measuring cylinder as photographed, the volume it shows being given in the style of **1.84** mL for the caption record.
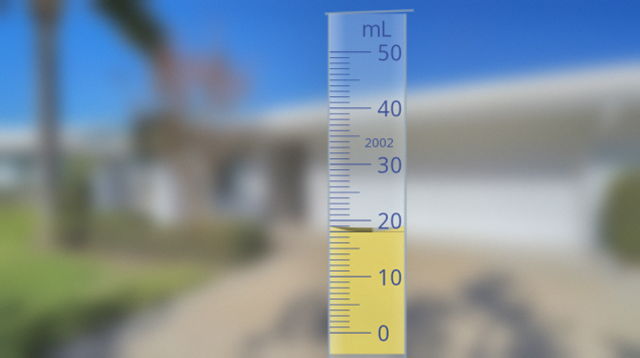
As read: **18** mL
